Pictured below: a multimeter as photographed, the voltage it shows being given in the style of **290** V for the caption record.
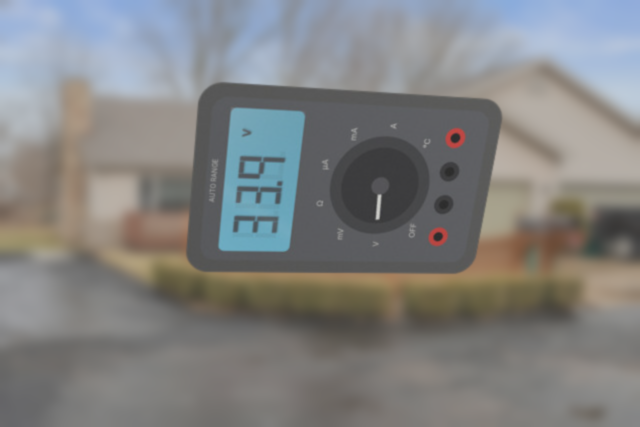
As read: **33.9** V
